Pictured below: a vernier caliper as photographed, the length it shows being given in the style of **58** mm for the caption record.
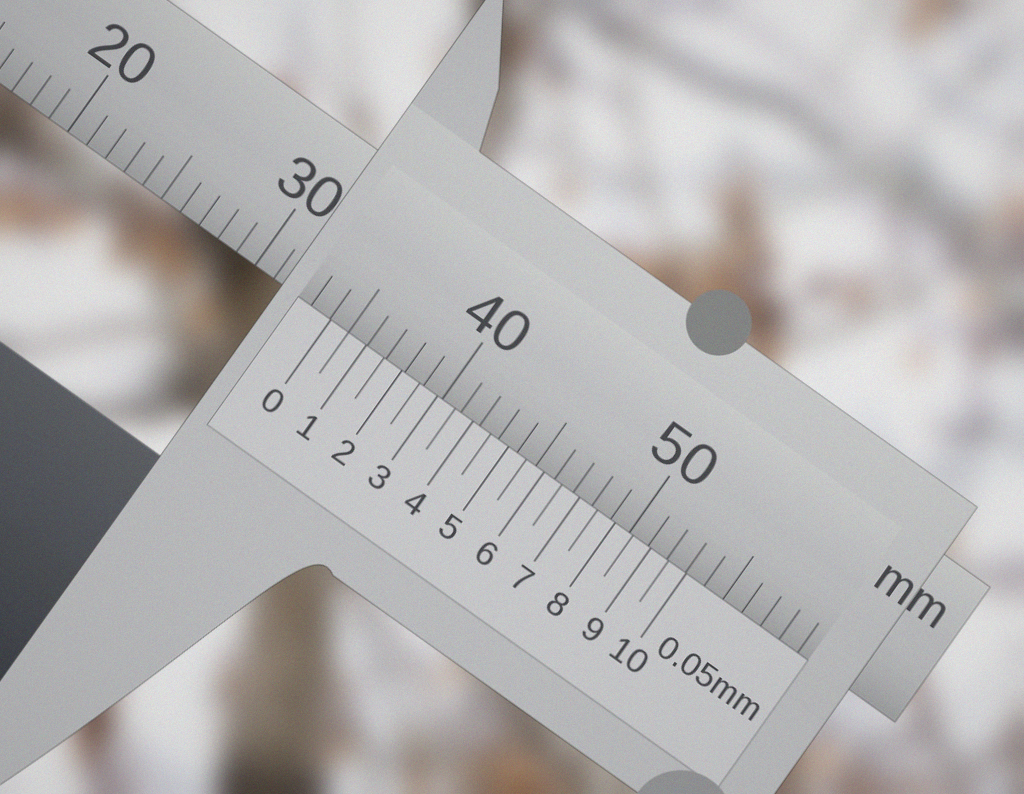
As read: **34.05** mm
